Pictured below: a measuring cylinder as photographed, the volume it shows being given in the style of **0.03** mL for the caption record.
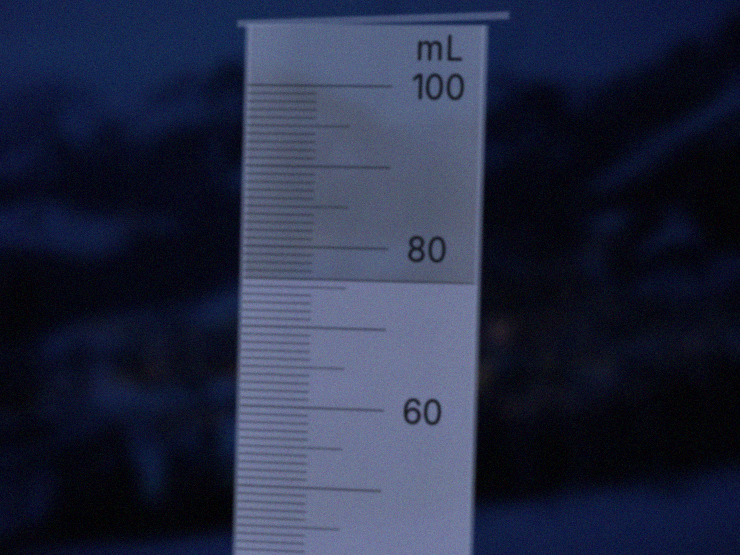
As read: **76** mL
